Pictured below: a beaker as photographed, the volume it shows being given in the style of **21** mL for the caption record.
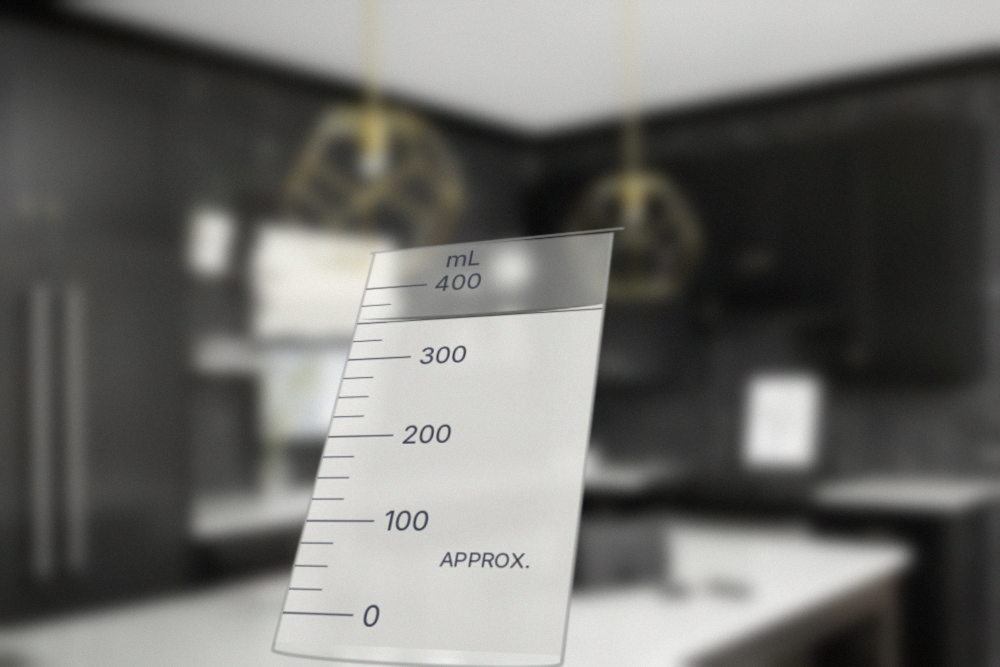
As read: **350** mL
